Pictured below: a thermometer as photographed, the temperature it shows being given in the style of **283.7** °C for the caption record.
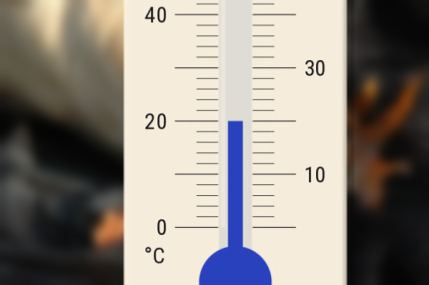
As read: **20** °C
